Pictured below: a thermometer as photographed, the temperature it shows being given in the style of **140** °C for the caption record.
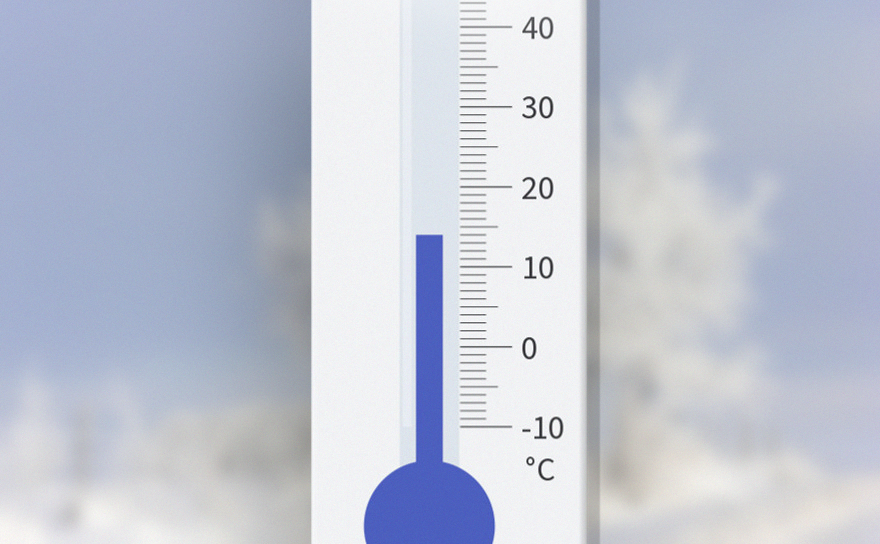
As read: **14** °C
